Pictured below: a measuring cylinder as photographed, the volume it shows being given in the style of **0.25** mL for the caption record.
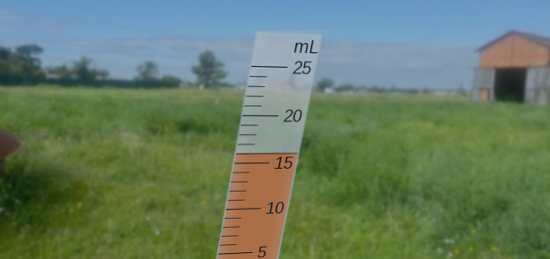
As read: **16** mL
